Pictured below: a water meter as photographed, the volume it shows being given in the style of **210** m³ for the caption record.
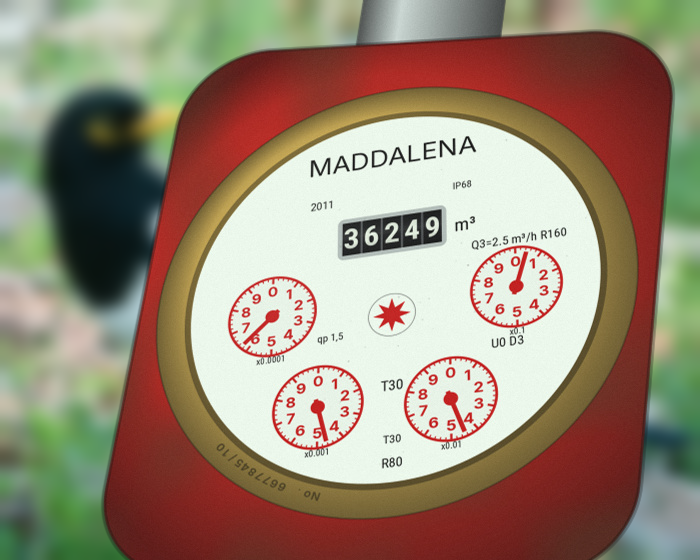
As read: **36249.0446** m³
